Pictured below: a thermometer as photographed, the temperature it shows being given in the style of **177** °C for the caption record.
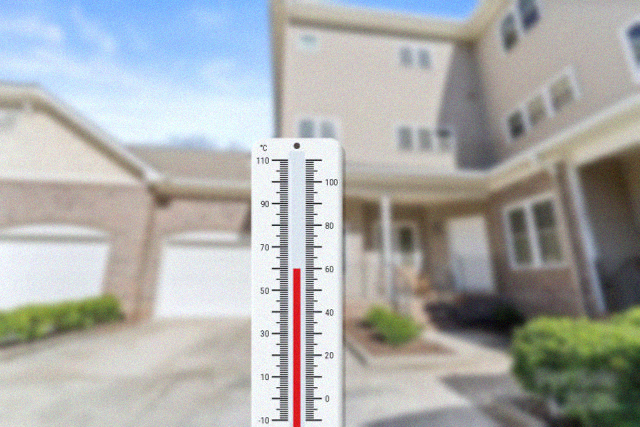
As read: **60** °C
